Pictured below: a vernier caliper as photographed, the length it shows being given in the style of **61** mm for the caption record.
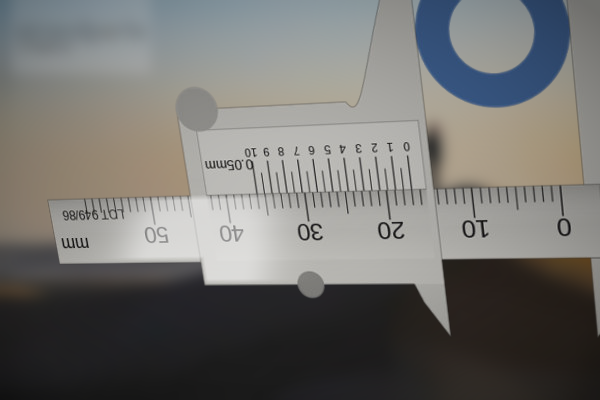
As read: **17.0** mm
